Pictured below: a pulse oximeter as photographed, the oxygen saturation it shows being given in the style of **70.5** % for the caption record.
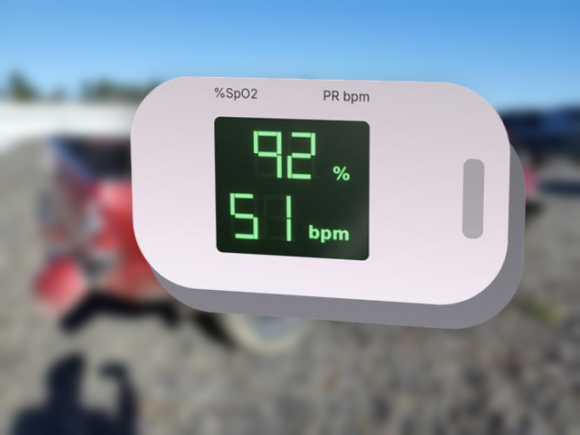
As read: **92** %
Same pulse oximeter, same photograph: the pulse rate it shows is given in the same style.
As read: **51** bpm
